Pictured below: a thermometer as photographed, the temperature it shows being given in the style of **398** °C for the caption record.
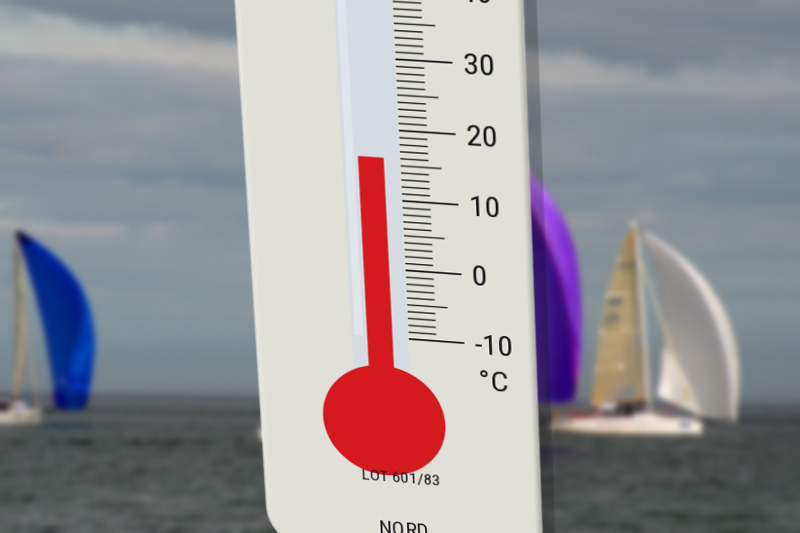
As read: **16** °C
